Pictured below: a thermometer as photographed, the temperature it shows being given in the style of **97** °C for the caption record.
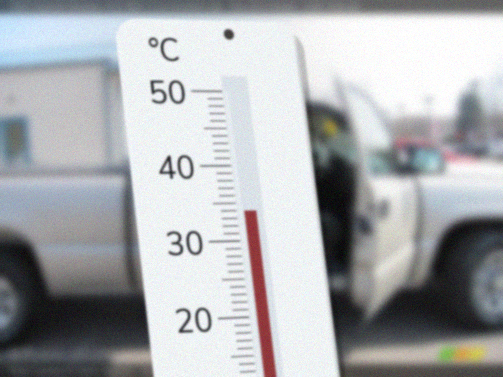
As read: **34** °C
